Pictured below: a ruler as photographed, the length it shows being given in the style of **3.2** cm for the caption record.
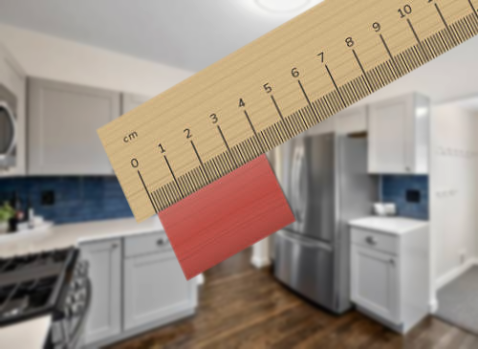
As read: **4** cm
